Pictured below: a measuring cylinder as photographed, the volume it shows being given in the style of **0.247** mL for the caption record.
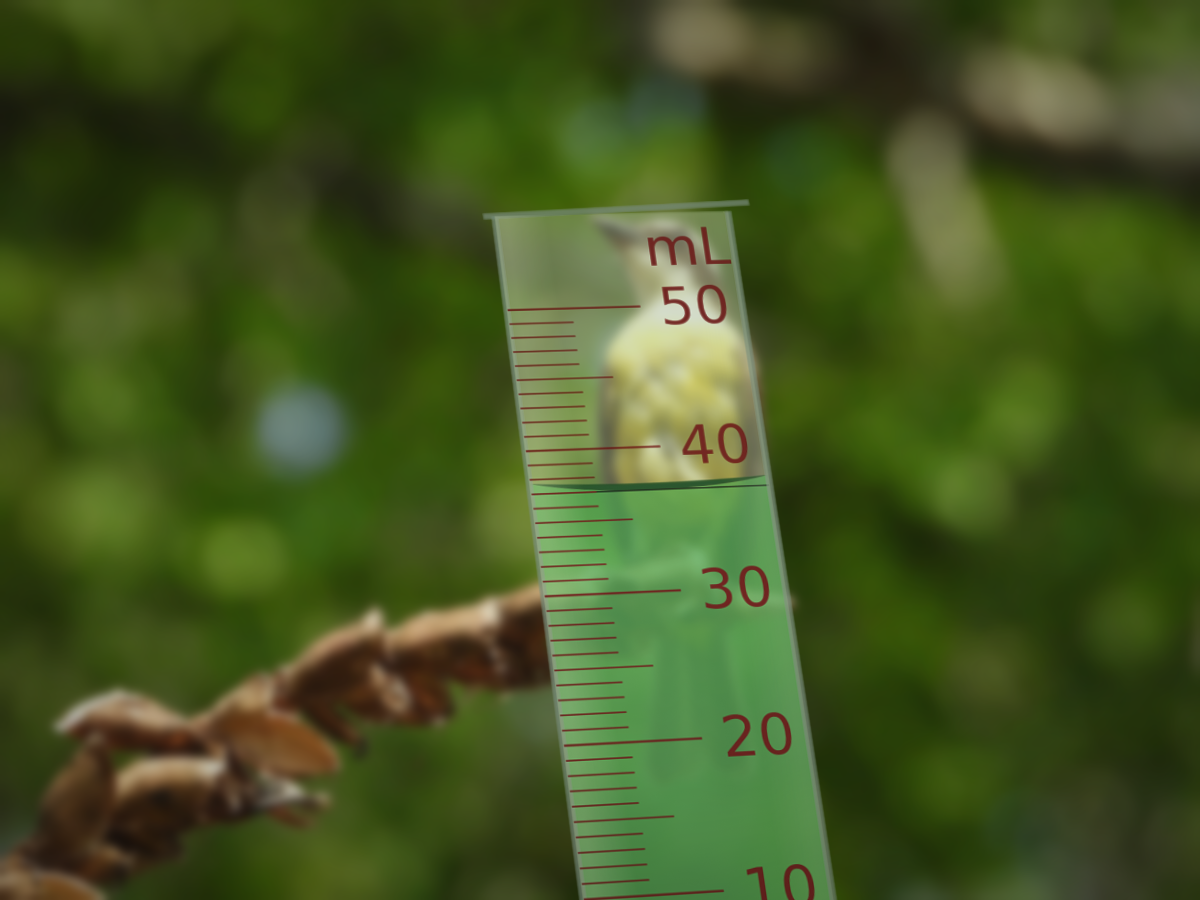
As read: **37** mL
